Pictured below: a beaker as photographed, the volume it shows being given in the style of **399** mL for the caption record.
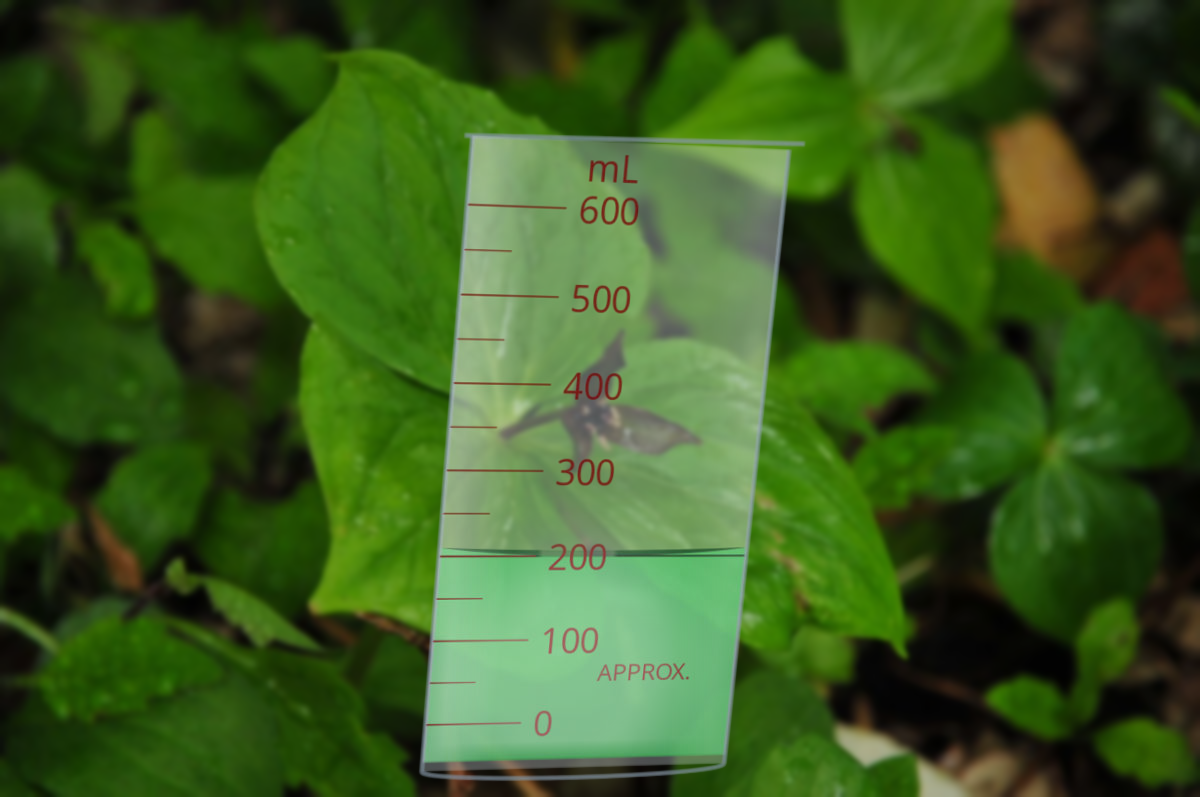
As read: **200** mL
